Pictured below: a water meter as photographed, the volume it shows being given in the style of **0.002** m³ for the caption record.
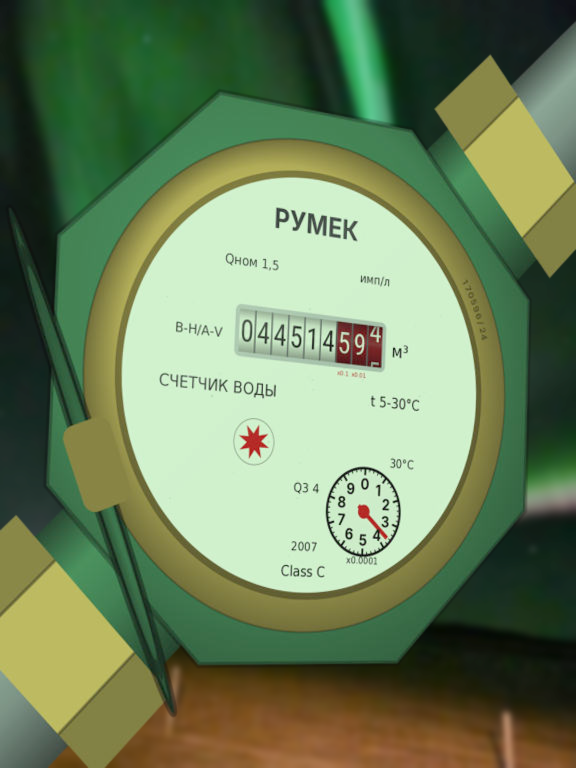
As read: **44514.5943** m³
